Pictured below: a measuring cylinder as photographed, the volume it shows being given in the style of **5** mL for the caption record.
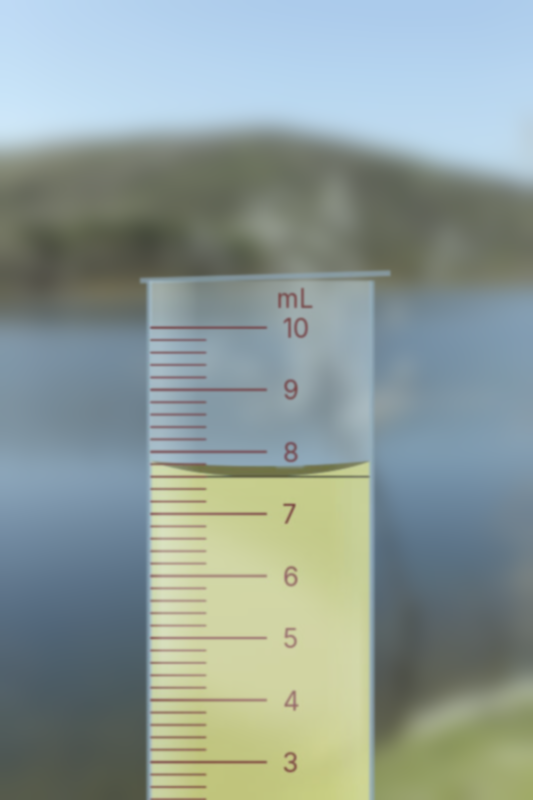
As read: **7.6** mL
